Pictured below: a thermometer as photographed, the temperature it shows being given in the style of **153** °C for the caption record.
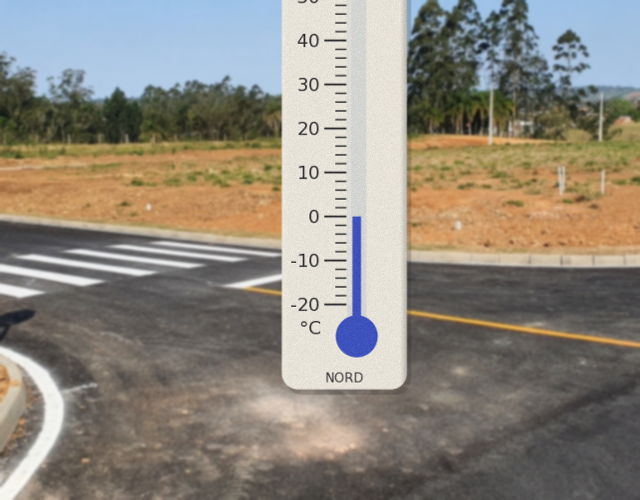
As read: **0** °C
